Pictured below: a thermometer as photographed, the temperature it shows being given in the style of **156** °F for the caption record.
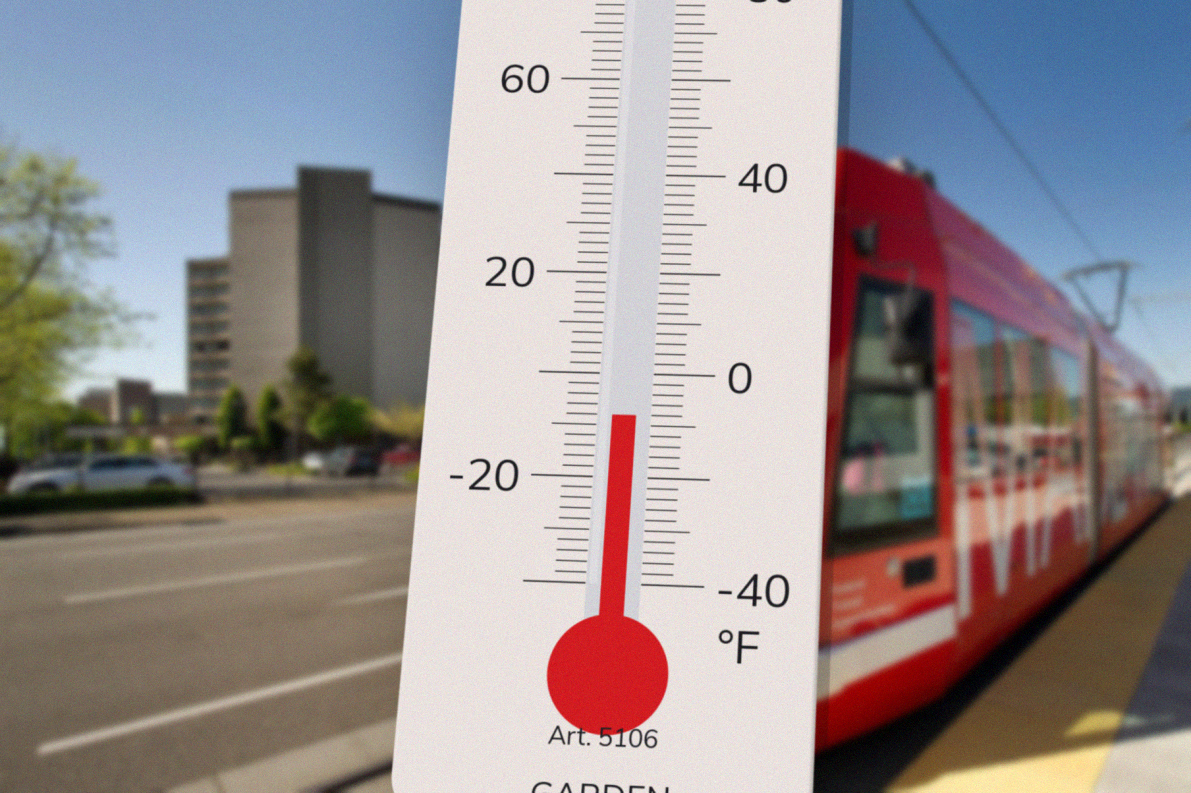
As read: **-8** °F
